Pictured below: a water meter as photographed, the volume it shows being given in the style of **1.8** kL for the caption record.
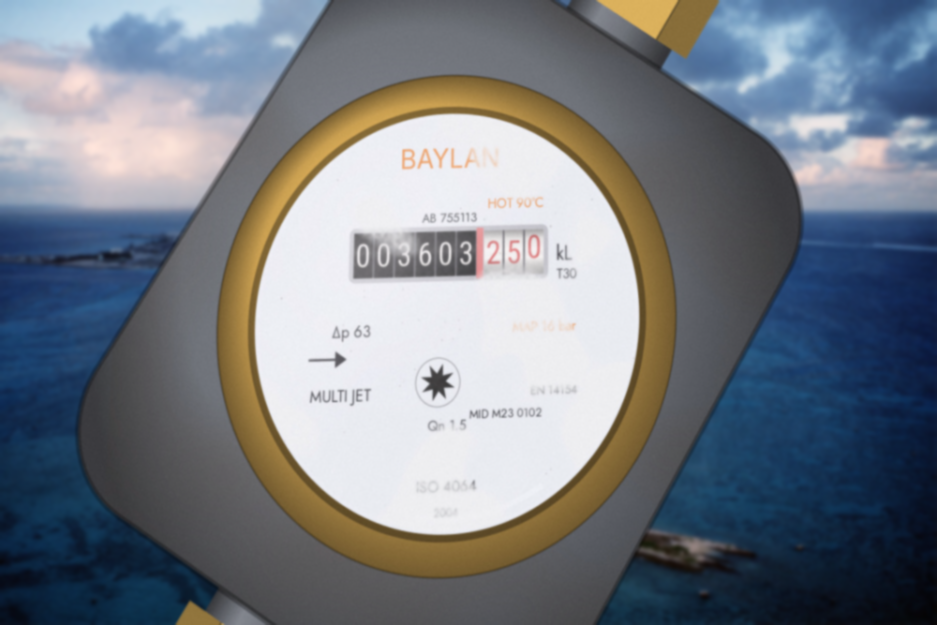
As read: **3603.250** kL
